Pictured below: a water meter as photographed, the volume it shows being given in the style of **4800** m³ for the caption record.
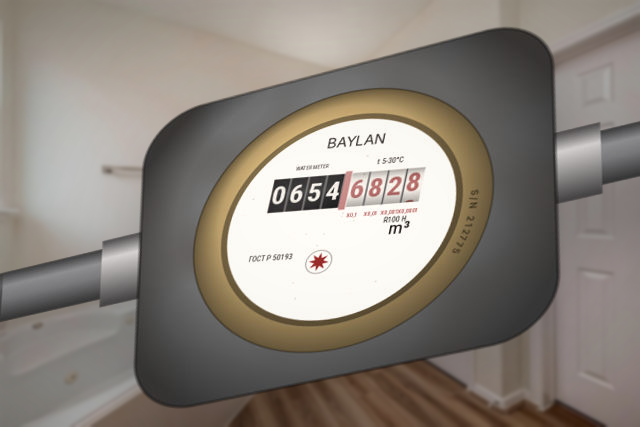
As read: **654.6828** m³
